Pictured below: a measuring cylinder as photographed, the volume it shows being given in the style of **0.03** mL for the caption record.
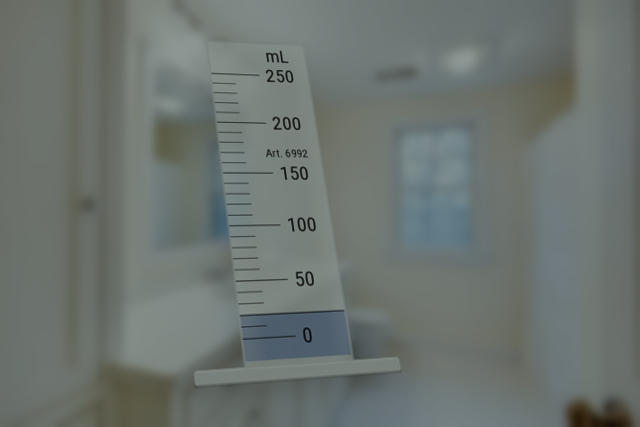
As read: **20** mL
